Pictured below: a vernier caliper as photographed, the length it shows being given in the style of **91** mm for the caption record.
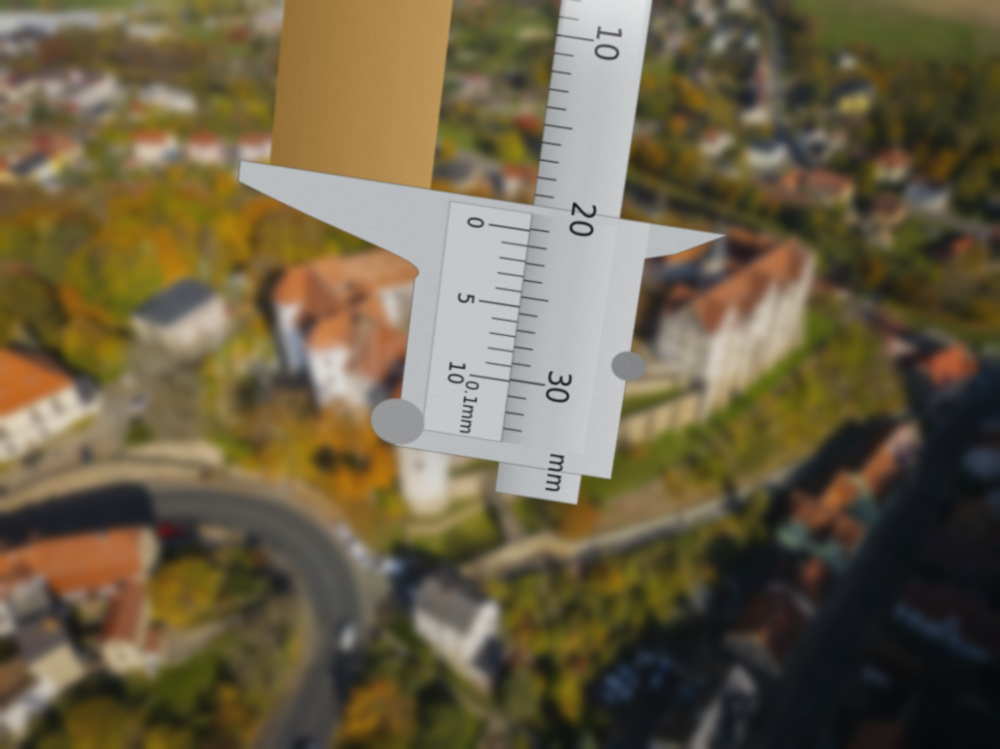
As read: **21.1** mm
